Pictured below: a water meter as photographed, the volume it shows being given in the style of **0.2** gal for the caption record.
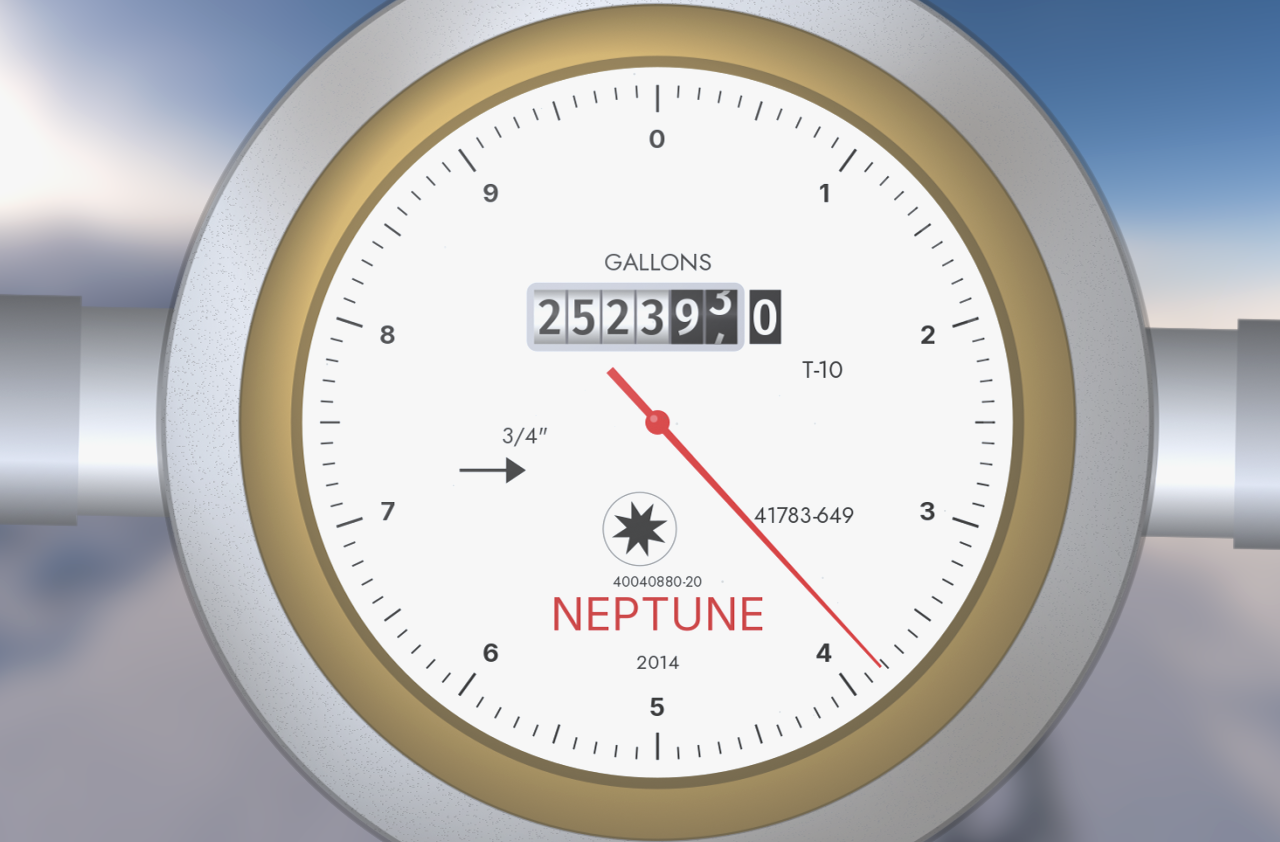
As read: **2523933.8** gal
